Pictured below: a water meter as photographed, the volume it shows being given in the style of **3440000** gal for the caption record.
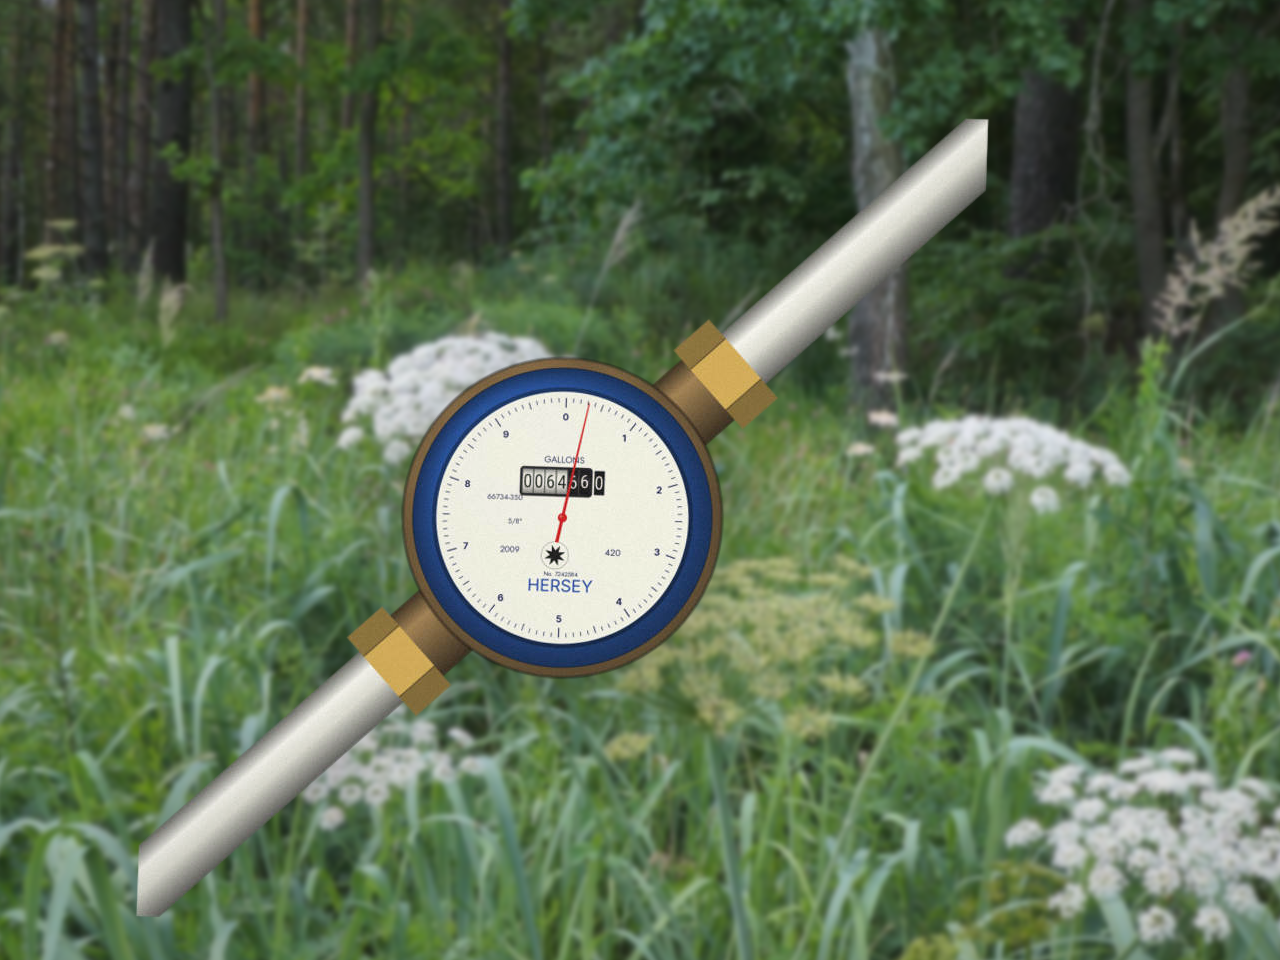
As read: **64660.3** gal
